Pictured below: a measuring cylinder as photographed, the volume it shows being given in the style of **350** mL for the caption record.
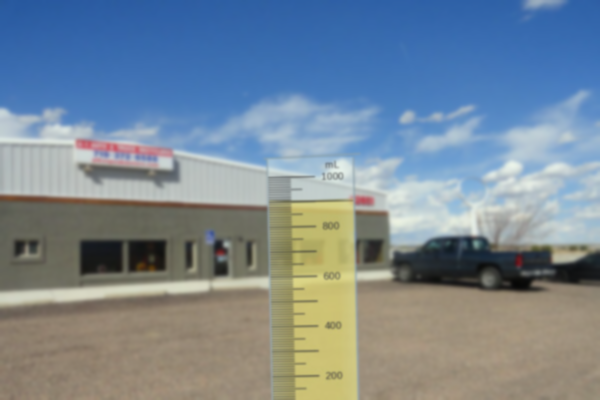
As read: **900** mL
